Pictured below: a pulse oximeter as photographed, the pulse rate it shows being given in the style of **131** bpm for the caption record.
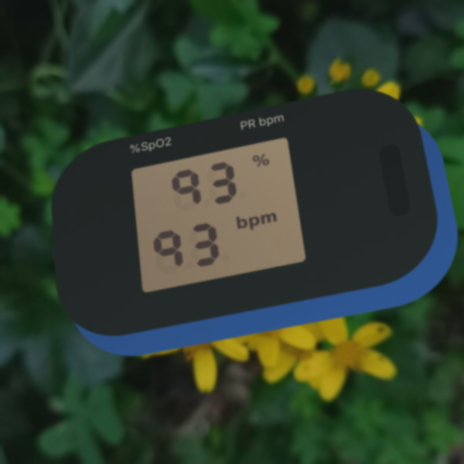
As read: **93** bpm
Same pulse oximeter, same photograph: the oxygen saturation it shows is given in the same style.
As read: **93** %
